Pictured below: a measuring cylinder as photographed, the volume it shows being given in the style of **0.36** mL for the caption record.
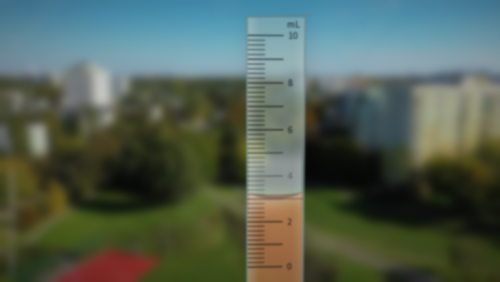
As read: **3** mL
